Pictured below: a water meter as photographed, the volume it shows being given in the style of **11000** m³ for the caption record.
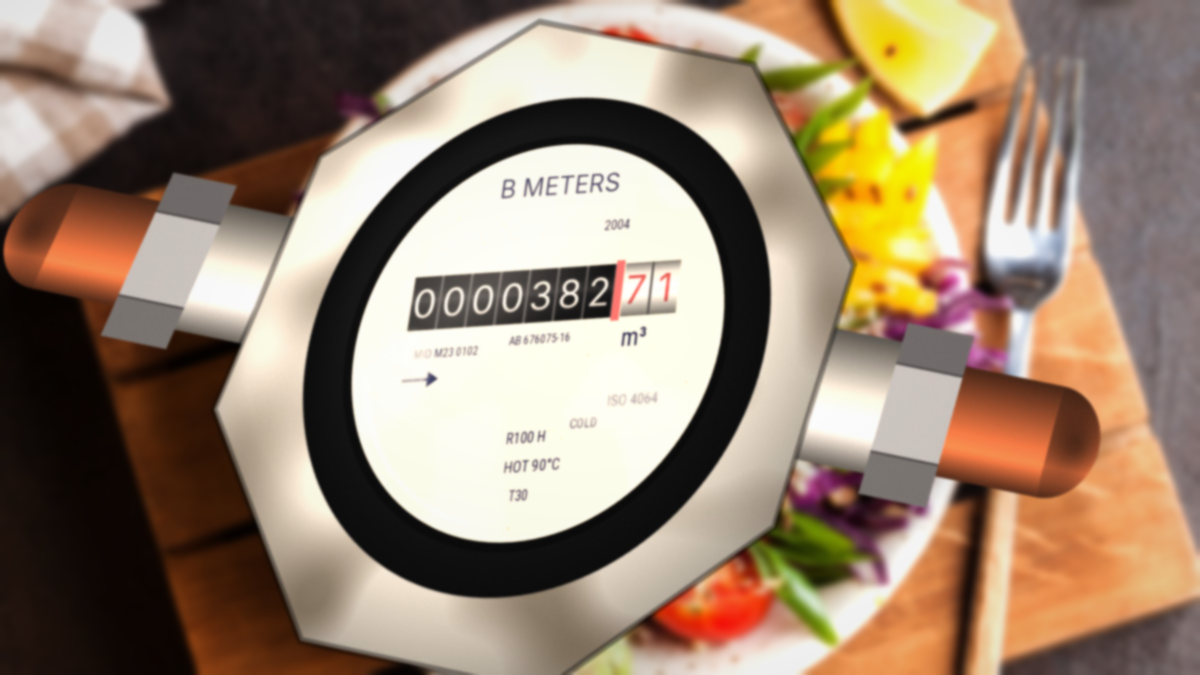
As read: **382.71** m³
